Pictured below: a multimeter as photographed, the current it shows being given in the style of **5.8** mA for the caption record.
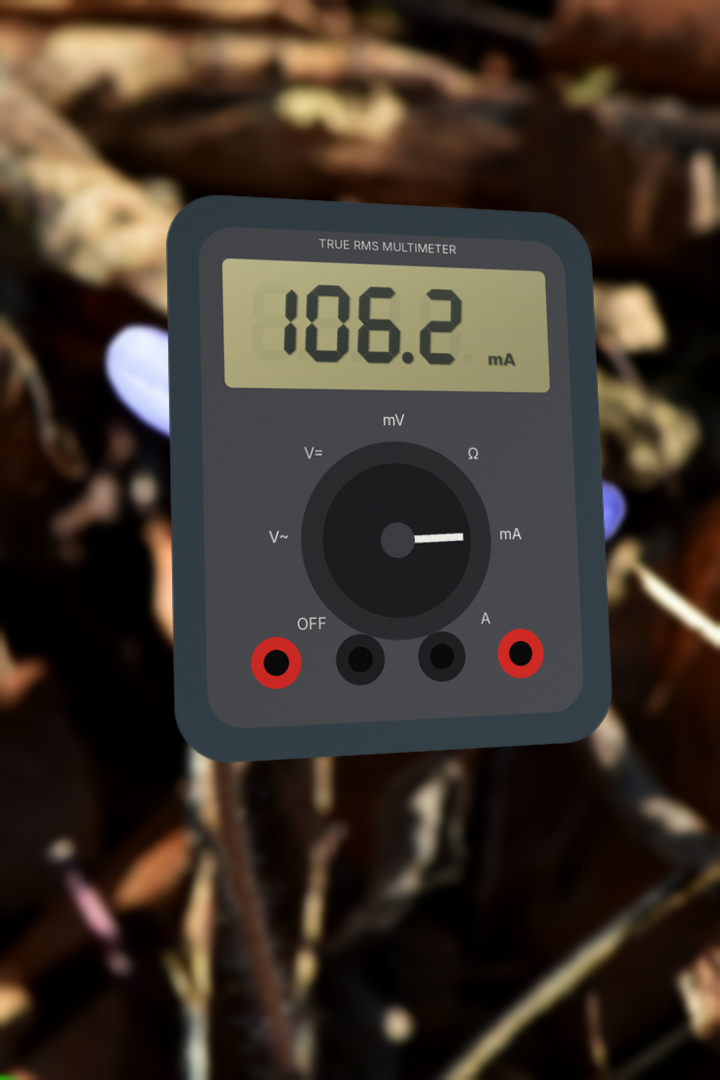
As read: **106.2** mA
